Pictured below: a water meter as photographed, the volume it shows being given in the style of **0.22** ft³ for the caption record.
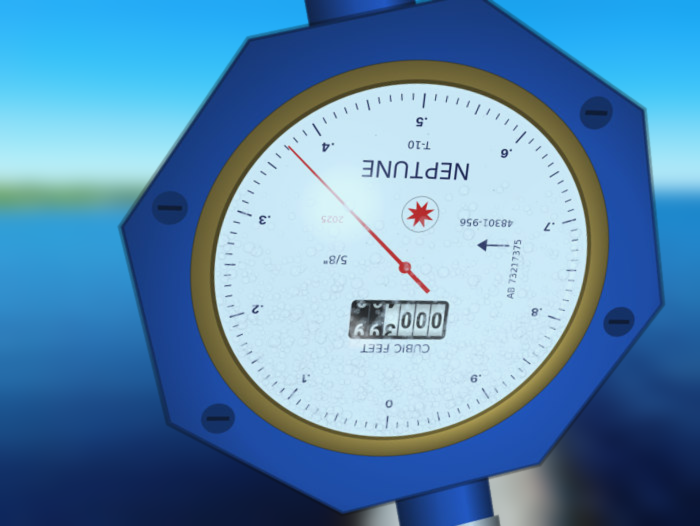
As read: **399.37** ft³
